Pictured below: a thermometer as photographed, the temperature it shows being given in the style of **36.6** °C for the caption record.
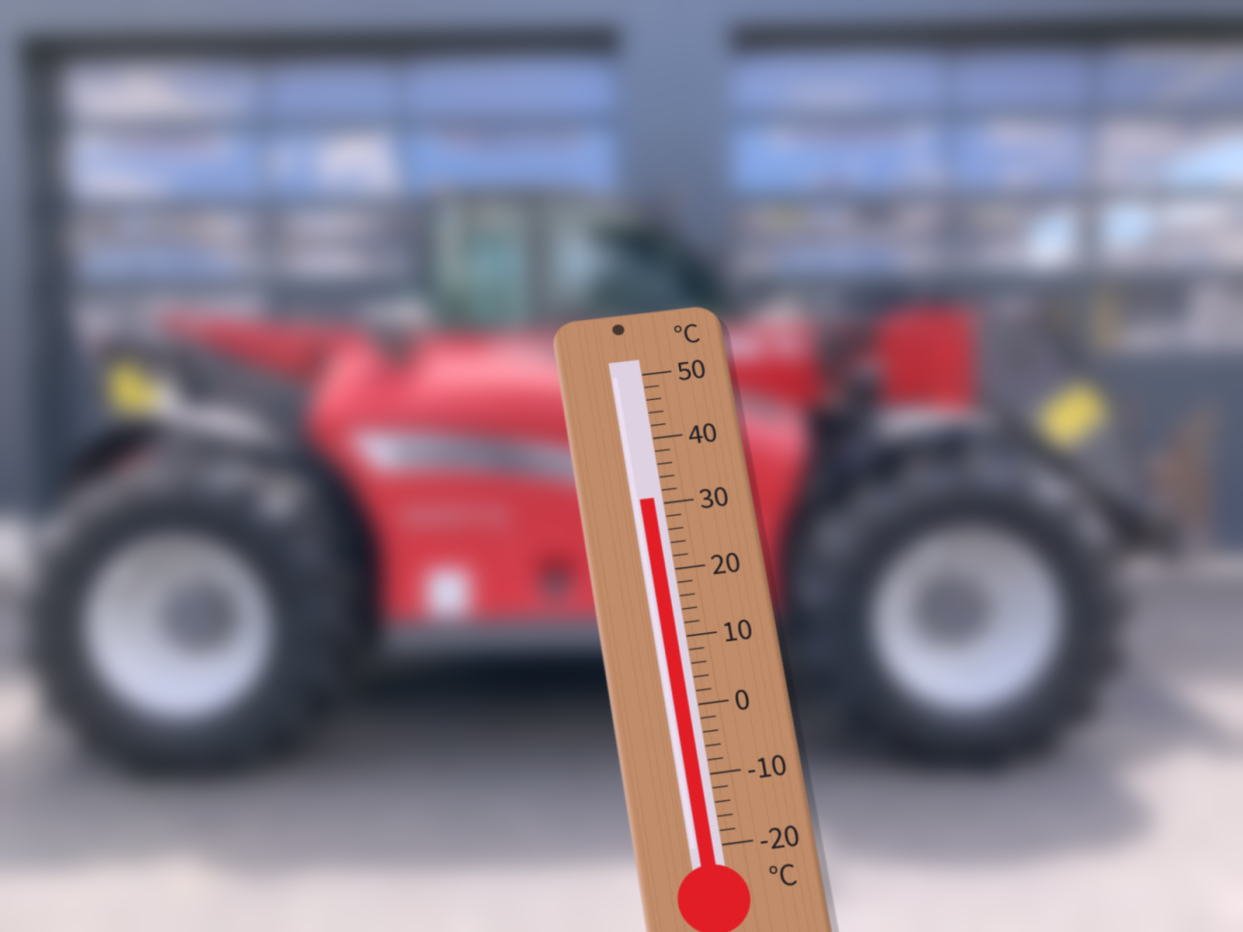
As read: **31** °C
